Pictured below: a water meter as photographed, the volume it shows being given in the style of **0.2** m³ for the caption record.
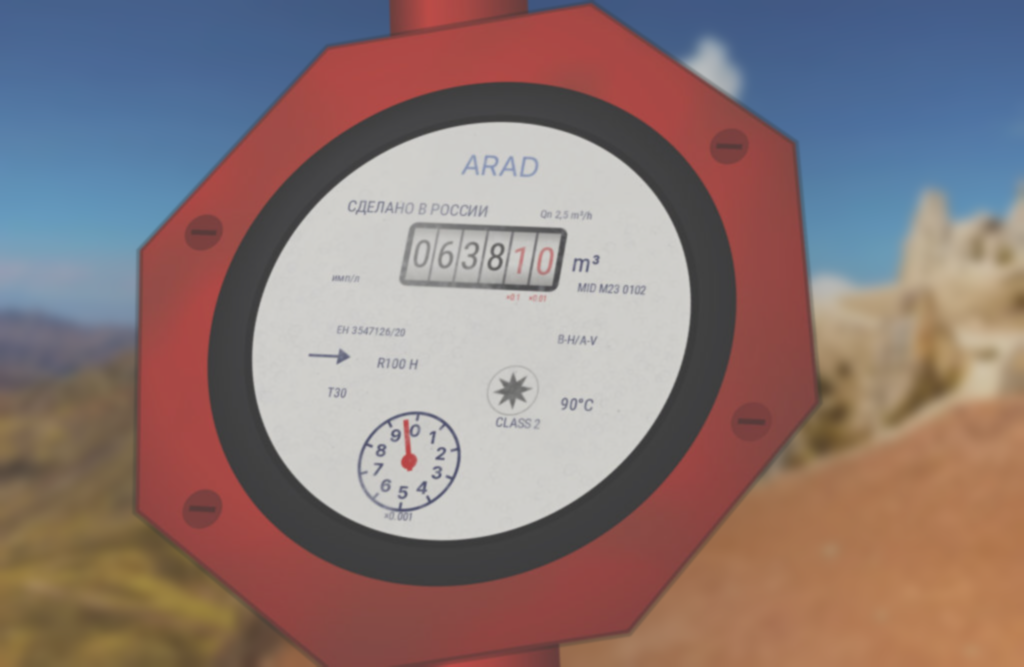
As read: **638.099** m³
